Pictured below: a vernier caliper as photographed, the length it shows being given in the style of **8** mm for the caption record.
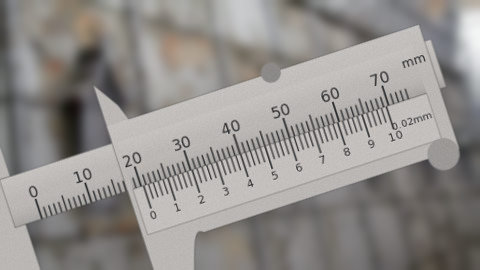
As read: **20.5** mm
